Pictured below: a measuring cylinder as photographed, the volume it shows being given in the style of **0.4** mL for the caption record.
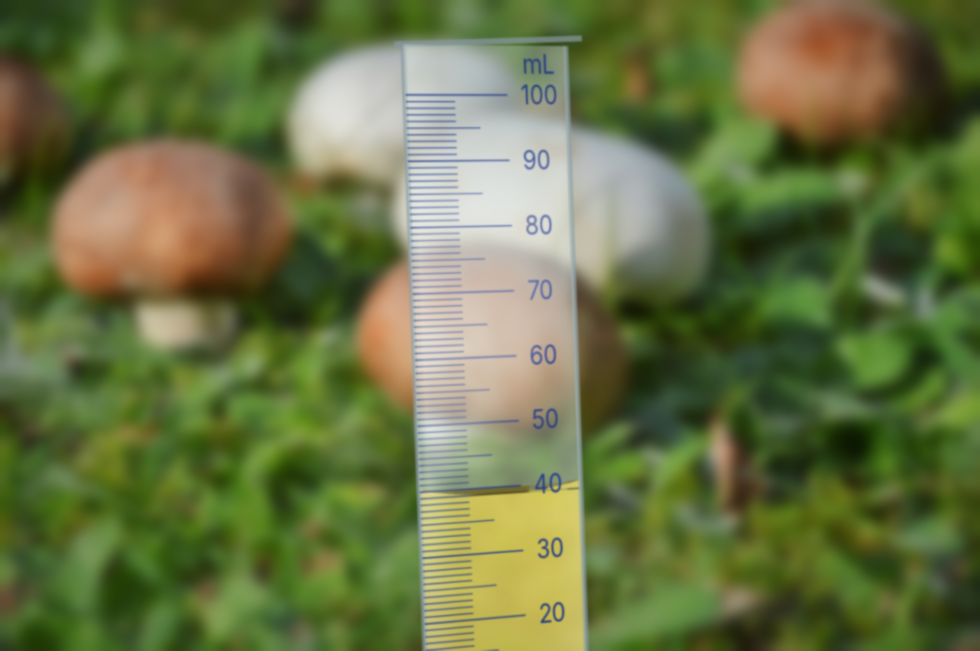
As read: **39** mL
